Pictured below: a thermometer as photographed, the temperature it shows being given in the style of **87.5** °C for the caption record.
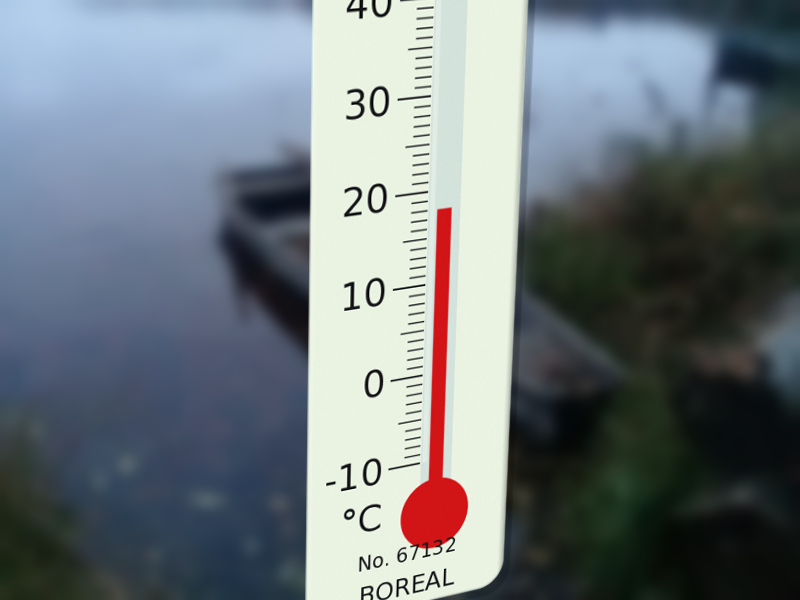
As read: **18** °C
